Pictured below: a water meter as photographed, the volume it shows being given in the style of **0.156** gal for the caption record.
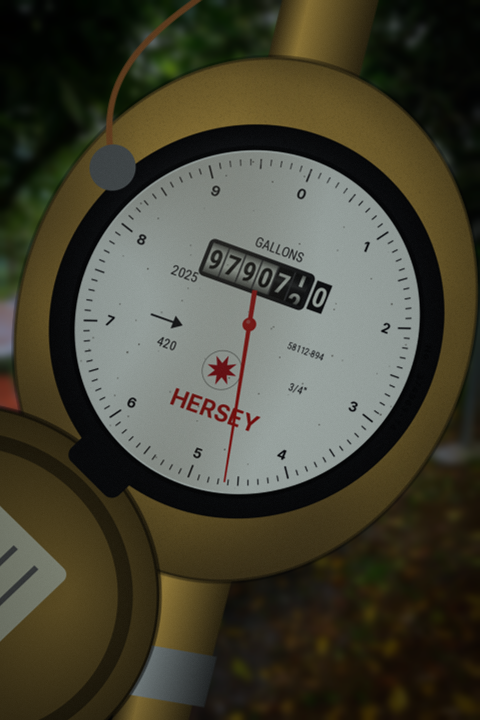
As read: **9790714.6** gal
